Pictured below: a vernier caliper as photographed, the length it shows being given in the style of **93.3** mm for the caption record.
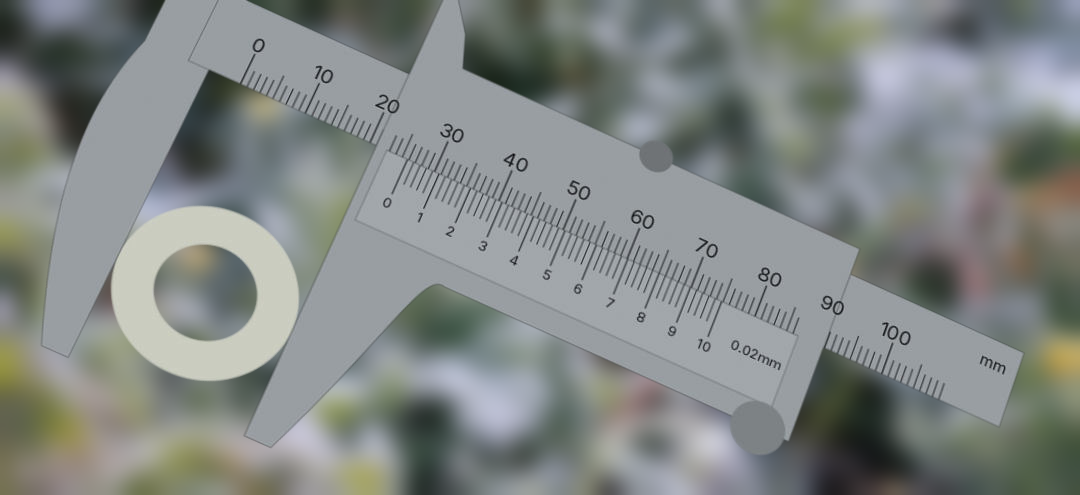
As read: **25.8** mm
